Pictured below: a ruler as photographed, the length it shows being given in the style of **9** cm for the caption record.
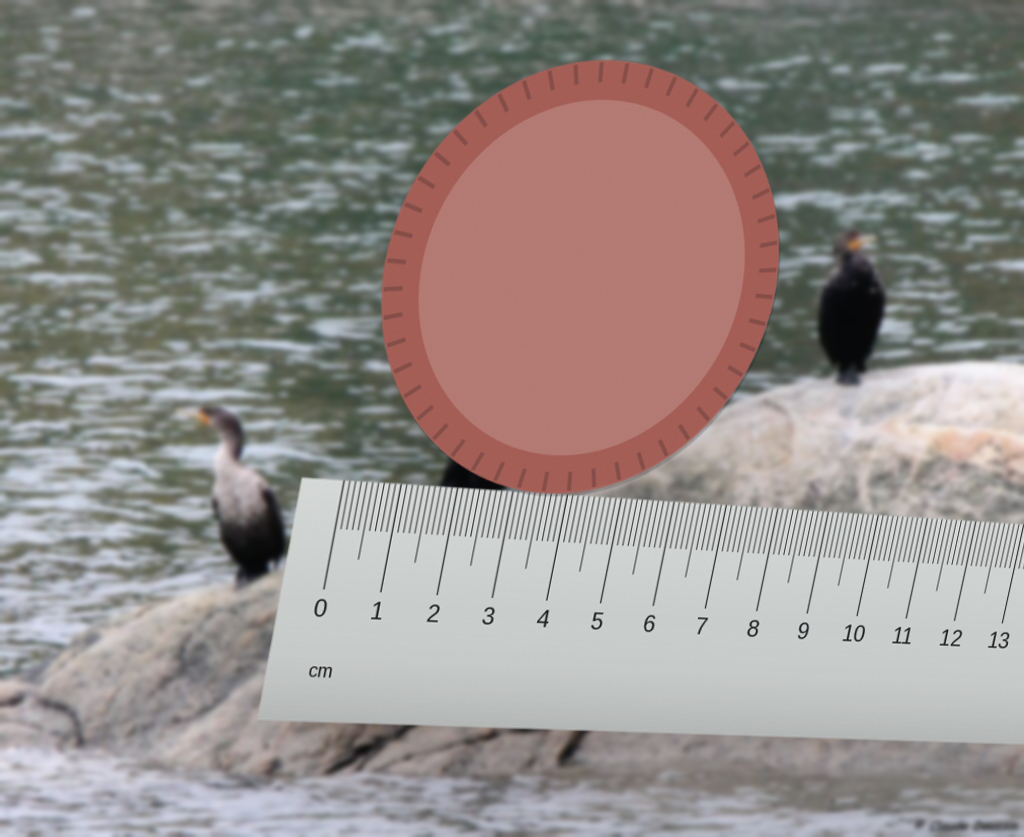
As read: **7.1** cm
